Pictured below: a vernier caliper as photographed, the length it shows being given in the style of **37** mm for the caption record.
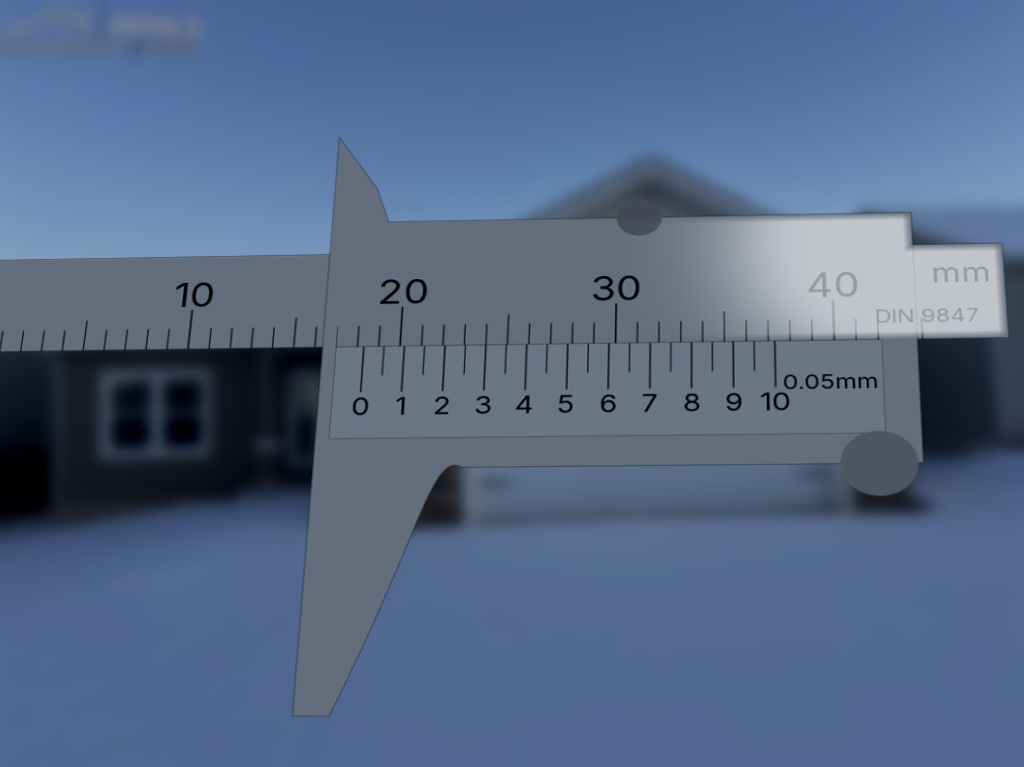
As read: **18.3** mm
